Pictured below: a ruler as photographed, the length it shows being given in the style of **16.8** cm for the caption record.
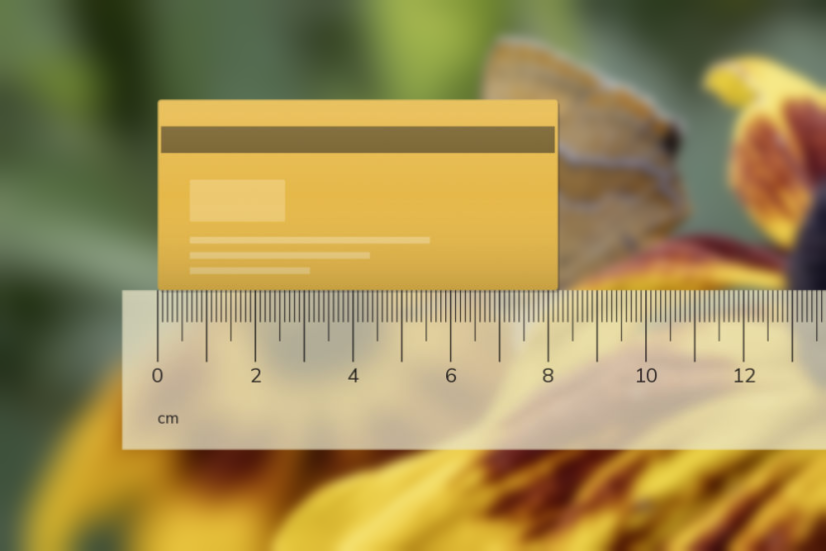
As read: **8.2** cm
